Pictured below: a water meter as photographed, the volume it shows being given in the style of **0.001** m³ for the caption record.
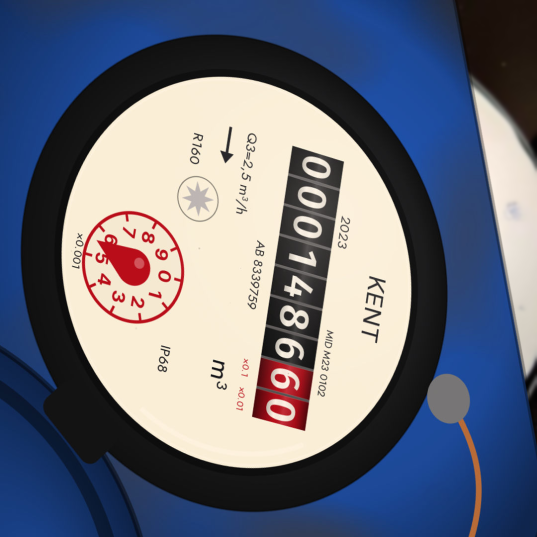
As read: **1486.605** m³
